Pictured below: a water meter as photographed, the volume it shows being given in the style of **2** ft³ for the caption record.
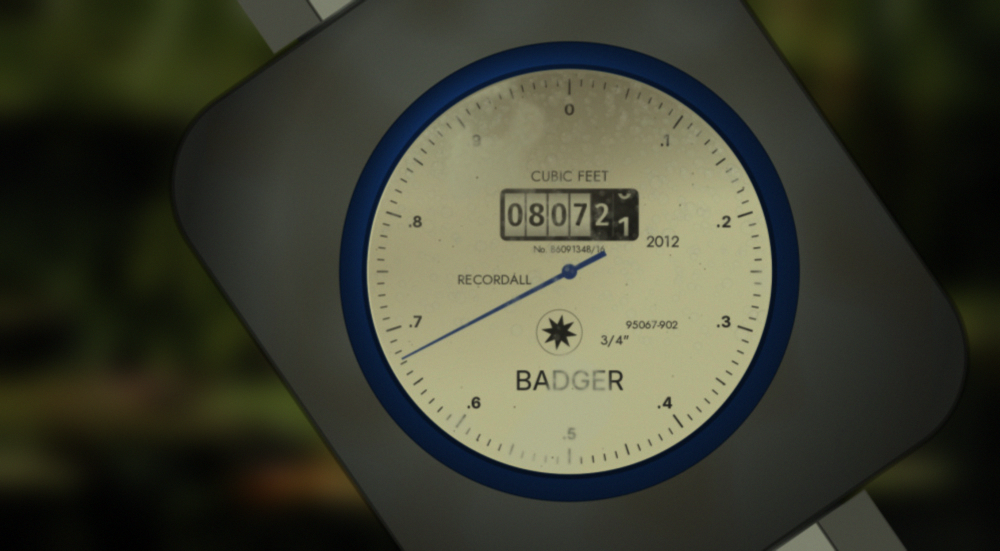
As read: **80720.67** ft³
